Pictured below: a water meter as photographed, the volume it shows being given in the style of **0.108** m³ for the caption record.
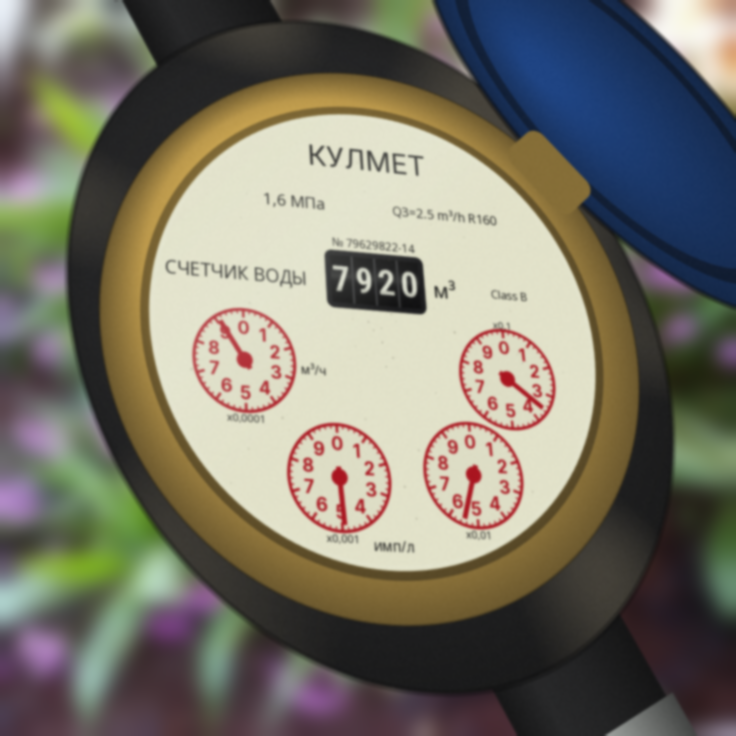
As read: **7920.3549** m³
